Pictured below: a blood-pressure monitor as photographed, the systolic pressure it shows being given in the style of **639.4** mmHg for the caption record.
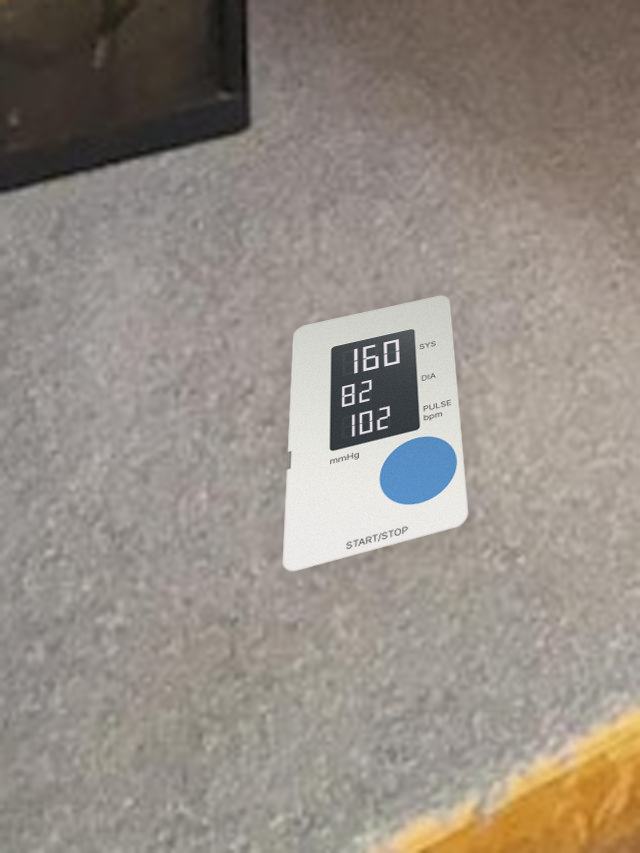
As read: **160** mmHg
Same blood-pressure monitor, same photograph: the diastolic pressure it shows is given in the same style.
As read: **82** mmHg
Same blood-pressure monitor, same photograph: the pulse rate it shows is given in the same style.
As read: **102** bpm
